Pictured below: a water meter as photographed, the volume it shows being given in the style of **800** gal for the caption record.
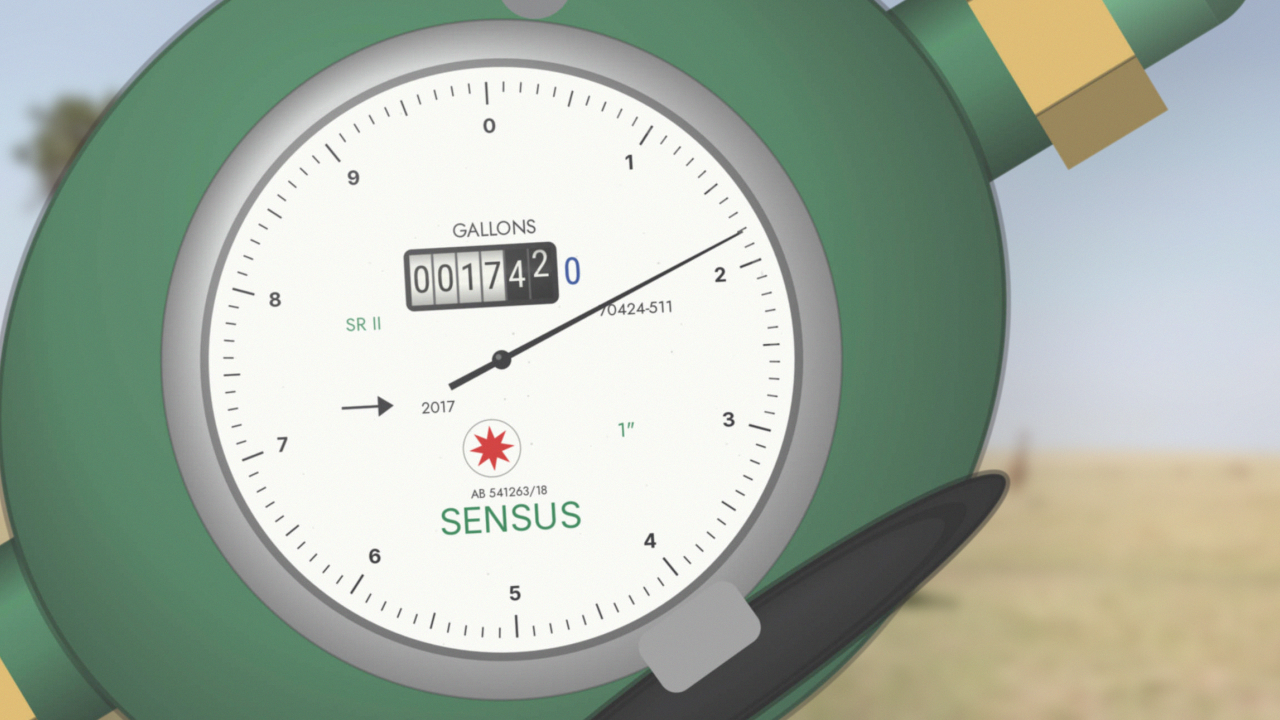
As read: **17421.8** gal
